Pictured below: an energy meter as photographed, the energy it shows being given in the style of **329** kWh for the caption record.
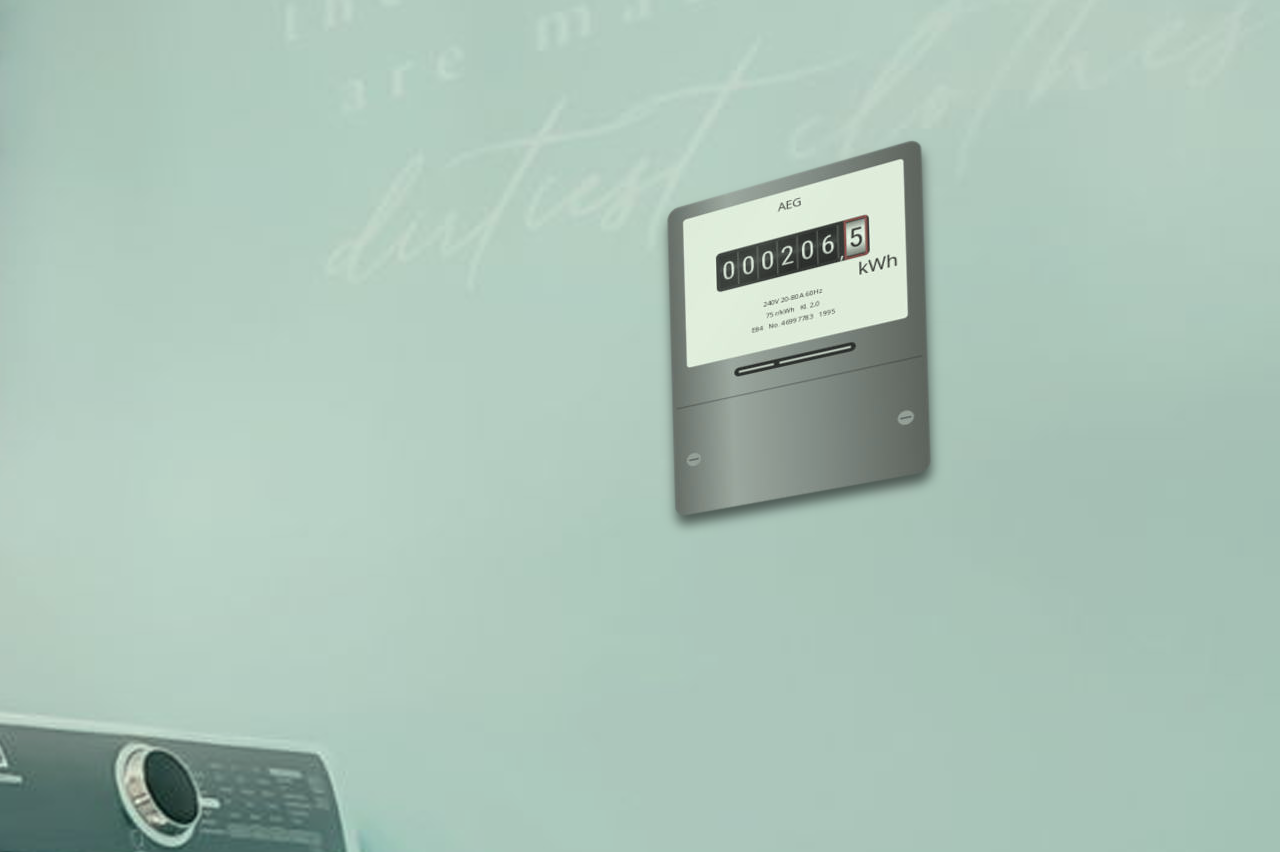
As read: **206.5** kWh
